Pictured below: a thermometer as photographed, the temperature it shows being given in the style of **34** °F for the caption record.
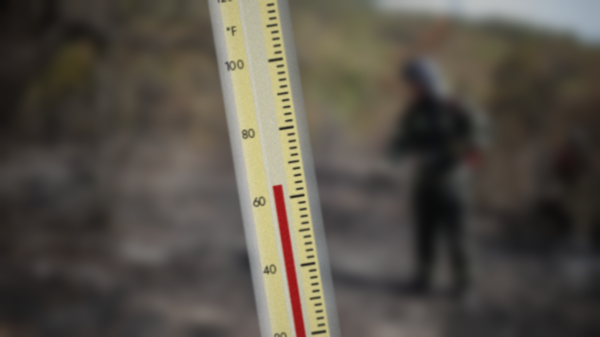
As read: **64** °F
